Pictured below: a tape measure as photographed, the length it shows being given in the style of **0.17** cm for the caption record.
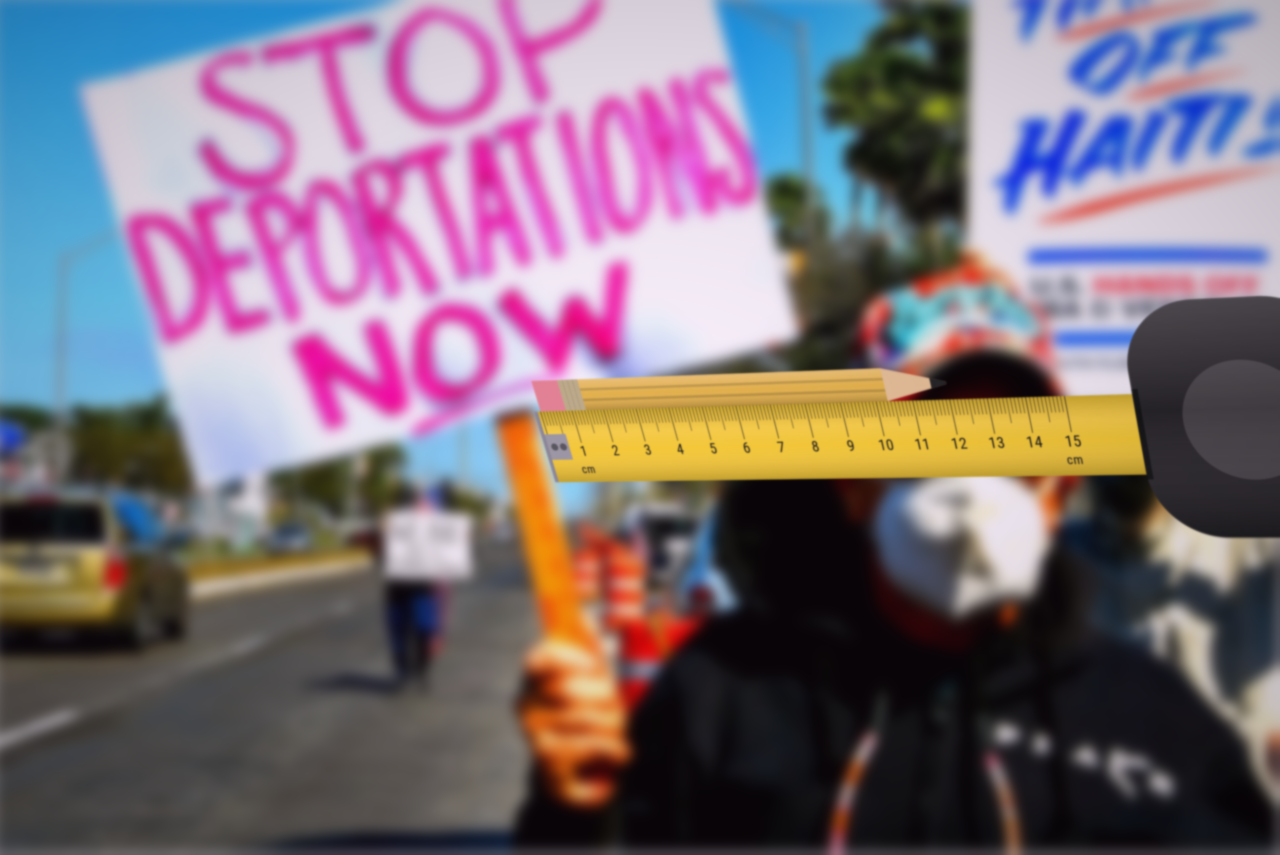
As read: **12** cm
